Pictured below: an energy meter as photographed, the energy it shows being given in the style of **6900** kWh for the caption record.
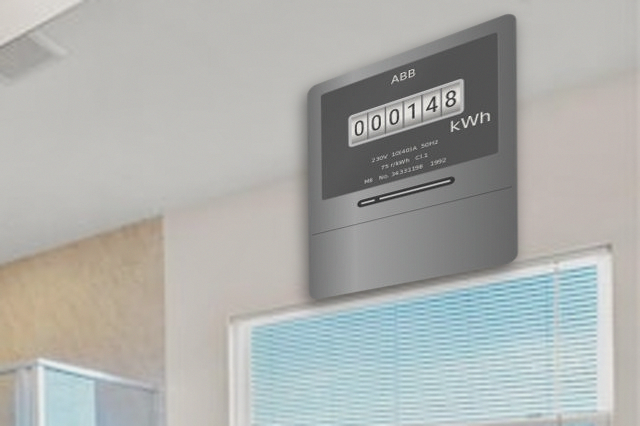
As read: **148** kWh
